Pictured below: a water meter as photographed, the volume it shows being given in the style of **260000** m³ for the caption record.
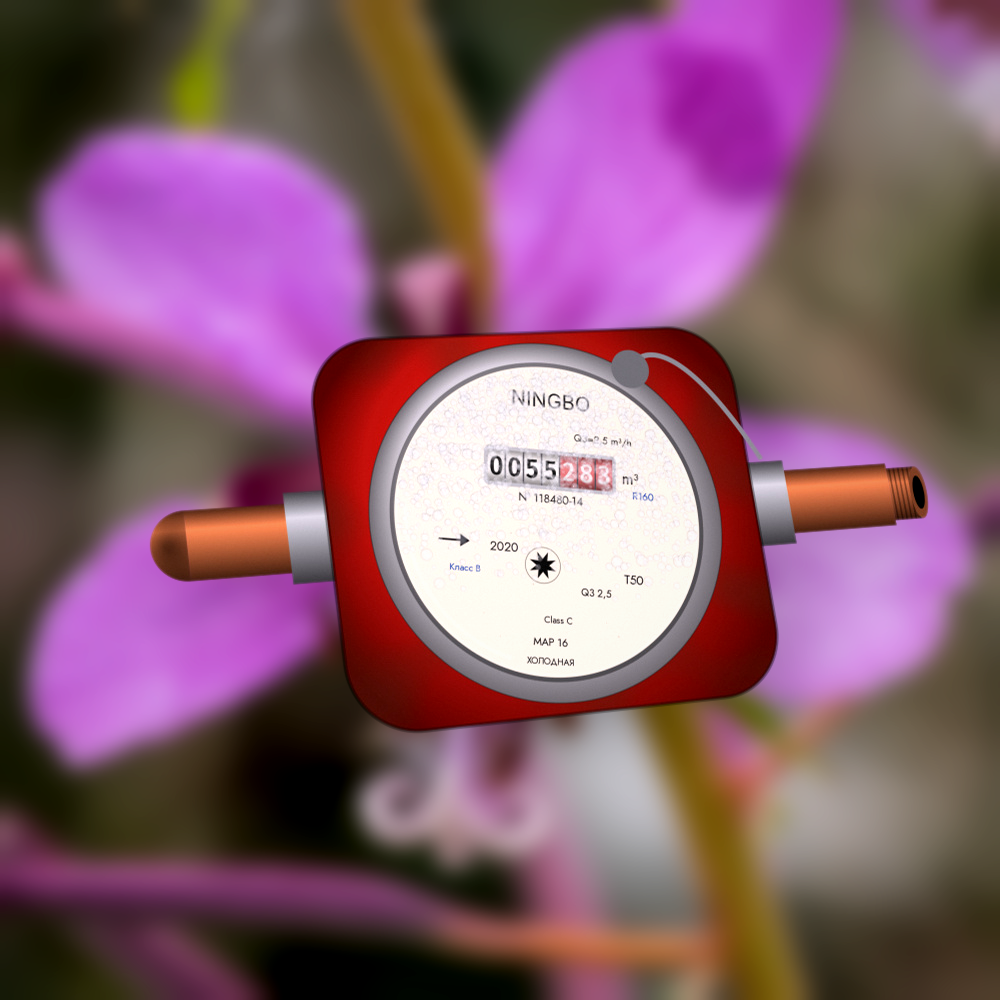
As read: **55.283** m³
